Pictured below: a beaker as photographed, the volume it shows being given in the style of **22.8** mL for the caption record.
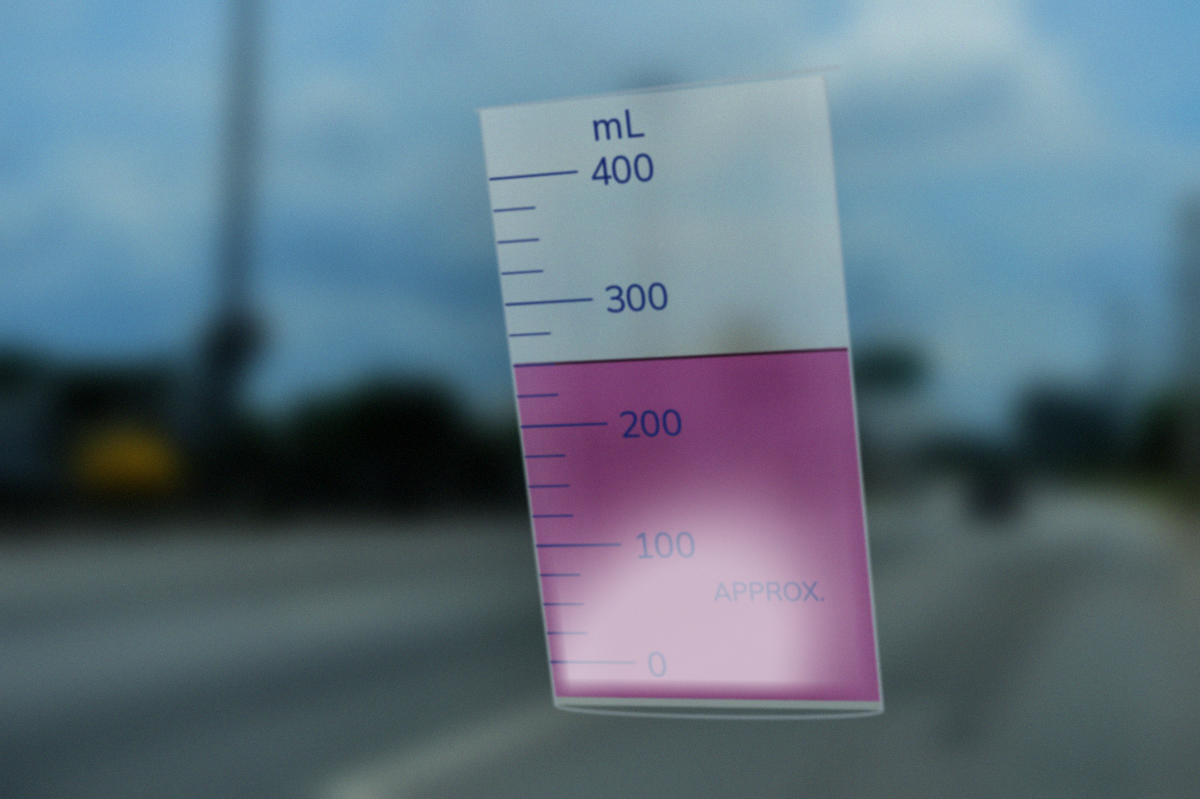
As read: **250** mL
